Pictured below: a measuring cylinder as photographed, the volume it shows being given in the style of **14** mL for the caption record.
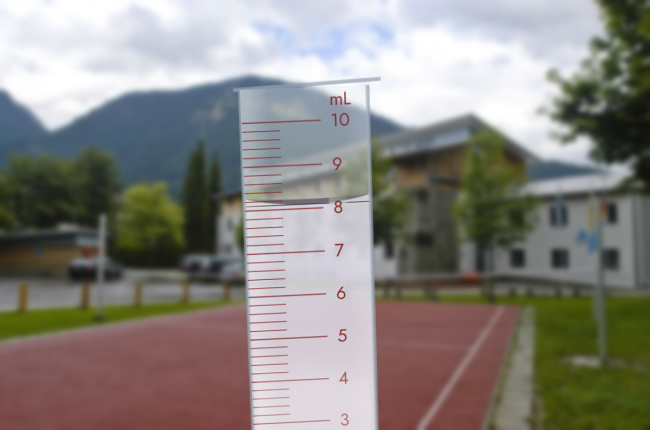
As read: **8.1** mL
